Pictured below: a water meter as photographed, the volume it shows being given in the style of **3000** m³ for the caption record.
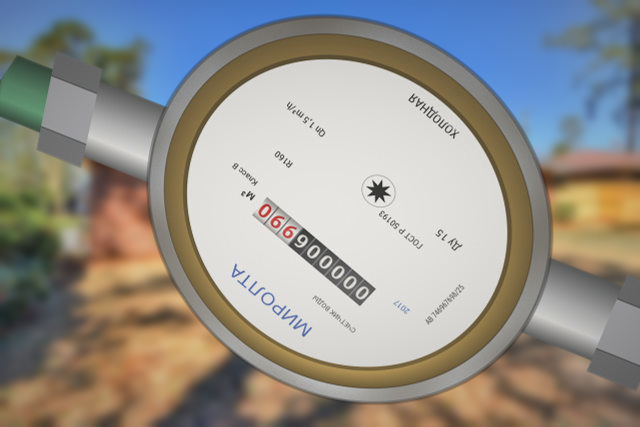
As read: **6.990** m³
